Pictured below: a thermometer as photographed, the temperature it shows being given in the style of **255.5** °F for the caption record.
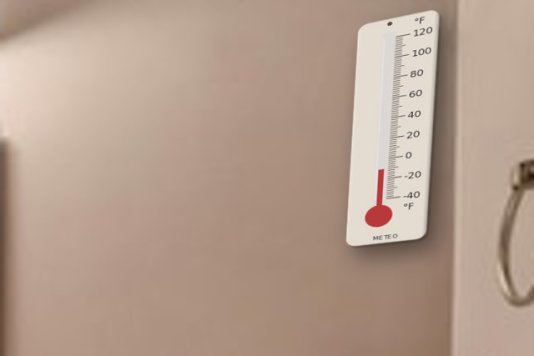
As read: **-10** °F
